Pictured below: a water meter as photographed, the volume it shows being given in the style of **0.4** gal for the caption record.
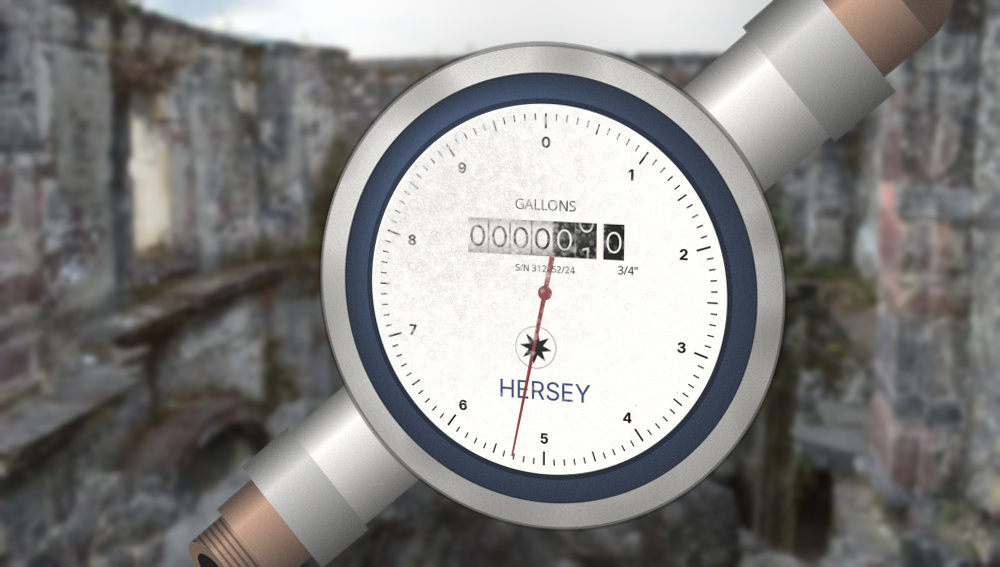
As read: **5.3** gal
